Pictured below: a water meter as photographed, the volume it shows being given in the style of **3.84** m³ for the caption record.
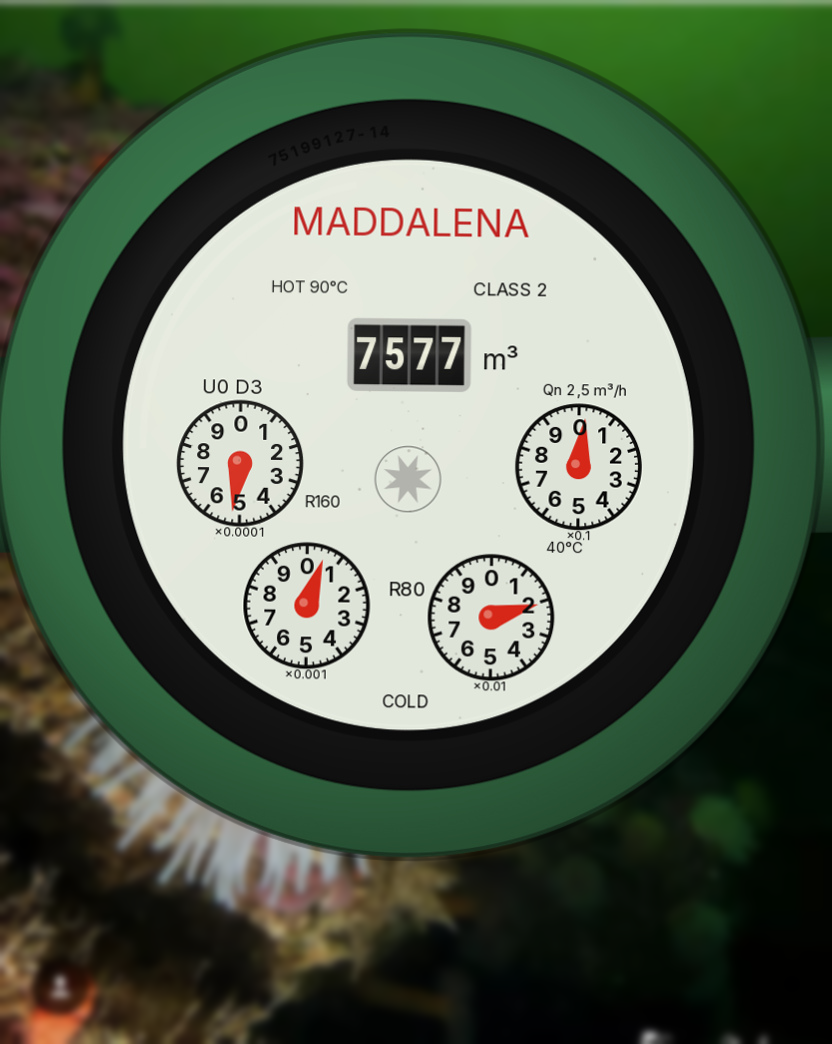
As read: **7577.0205** m³
